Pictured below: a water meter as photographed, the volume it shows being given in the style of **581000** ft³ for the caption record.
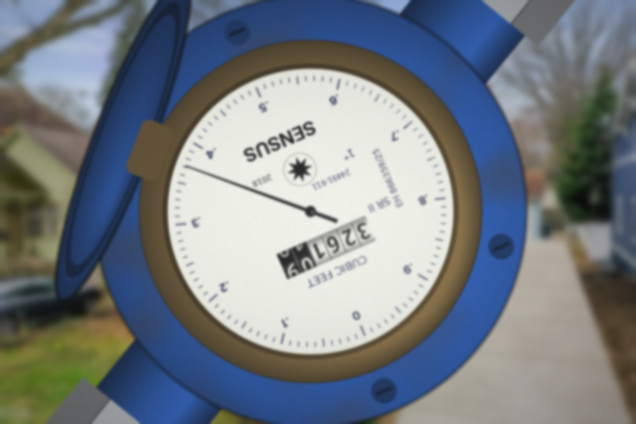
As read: **326109.37** ft³
